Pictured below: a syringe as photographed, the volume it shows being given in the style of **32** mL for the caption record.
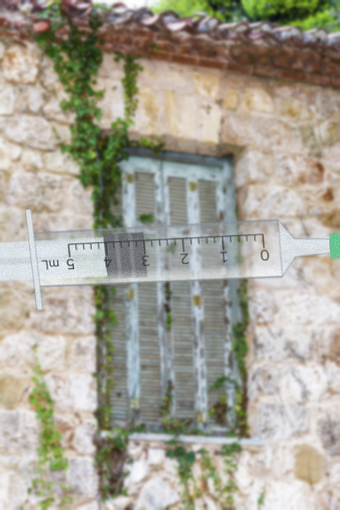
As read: **3** mL
